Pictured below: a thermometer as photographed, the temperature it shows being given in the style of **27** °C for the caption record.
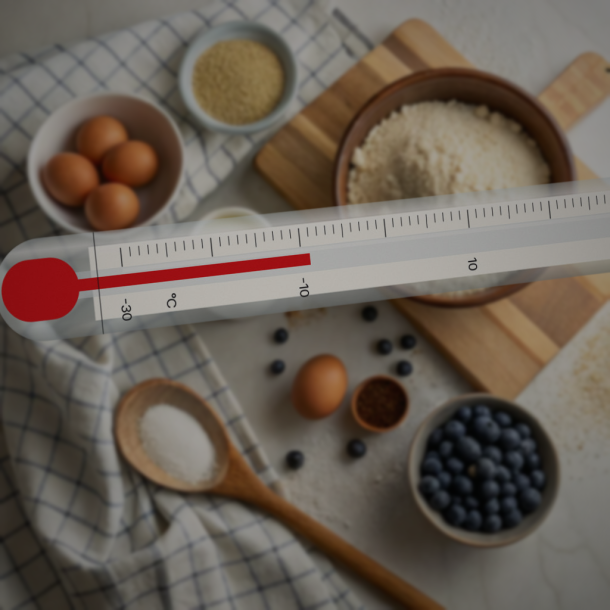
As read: **-9** °C
